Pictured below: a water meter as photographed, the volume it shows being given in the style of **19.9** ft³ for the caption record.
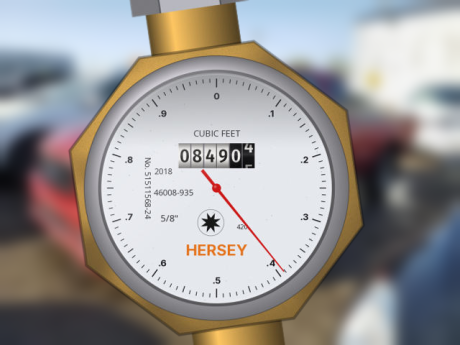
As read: **84904.39** ft³
